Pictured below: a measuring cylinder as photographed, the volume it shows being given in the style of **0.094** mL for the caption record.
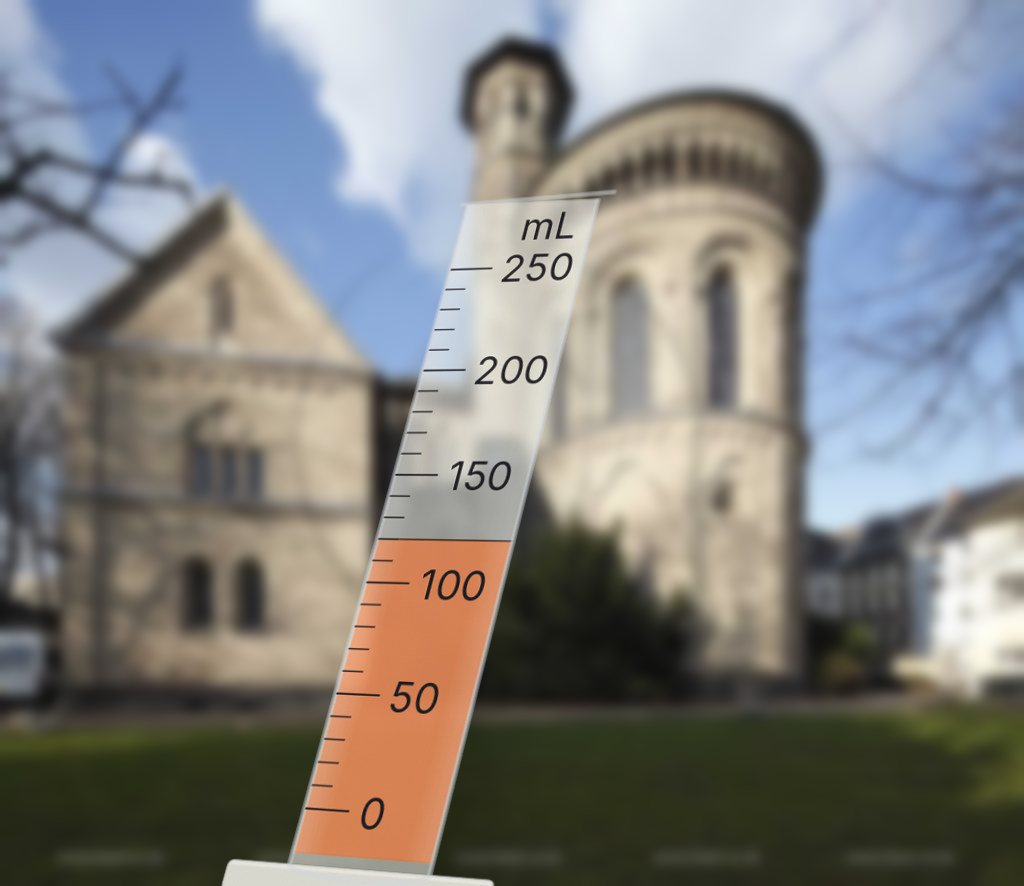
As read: **120** mL
